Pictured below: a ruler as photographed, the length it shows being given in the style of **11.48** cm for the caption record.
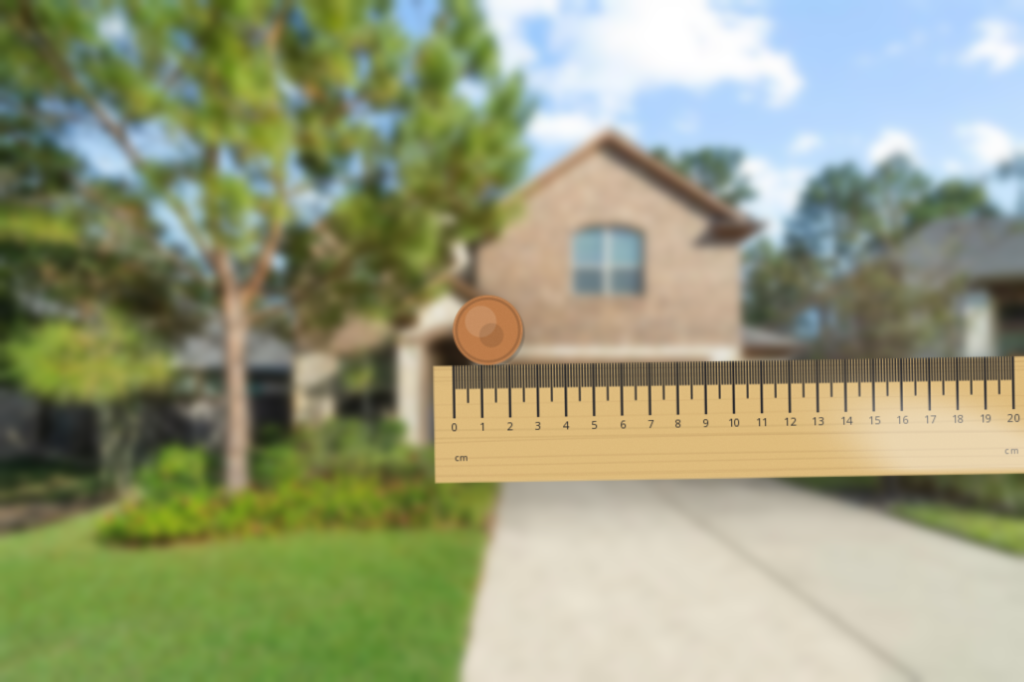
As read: **2.5** cm
